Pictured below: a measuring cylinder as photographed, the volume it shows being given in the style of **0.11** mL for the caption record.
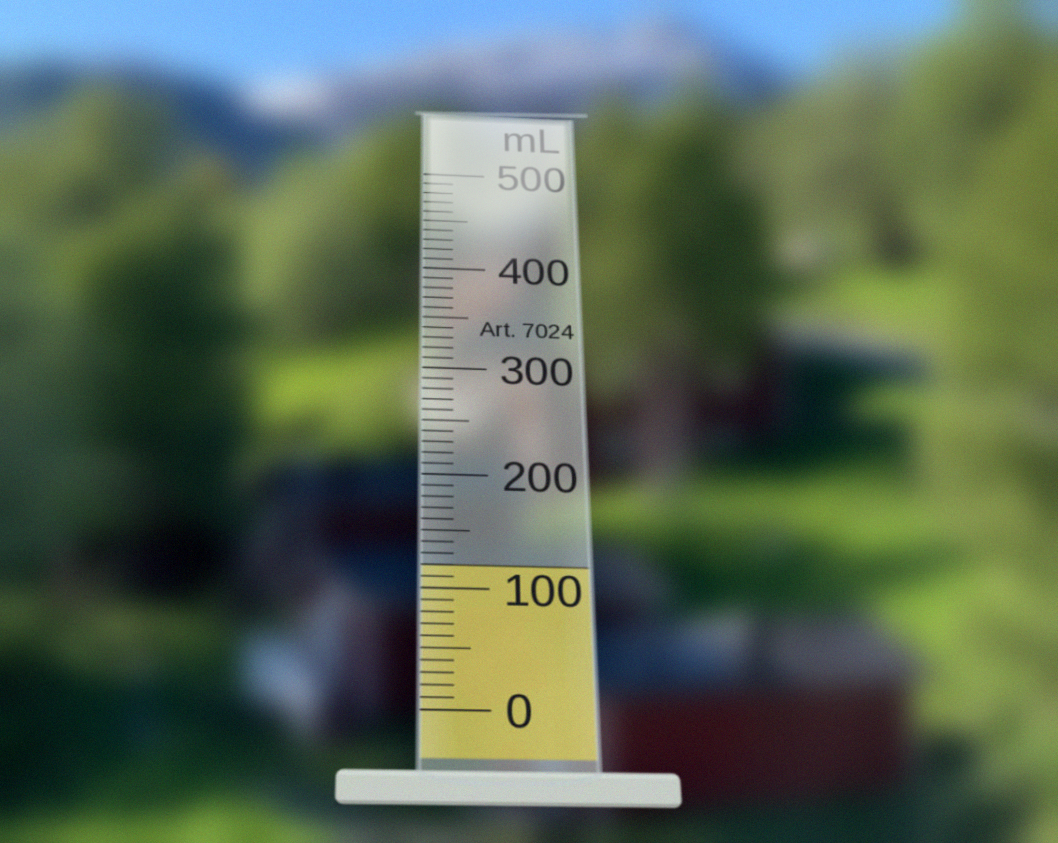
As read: **120** mL
